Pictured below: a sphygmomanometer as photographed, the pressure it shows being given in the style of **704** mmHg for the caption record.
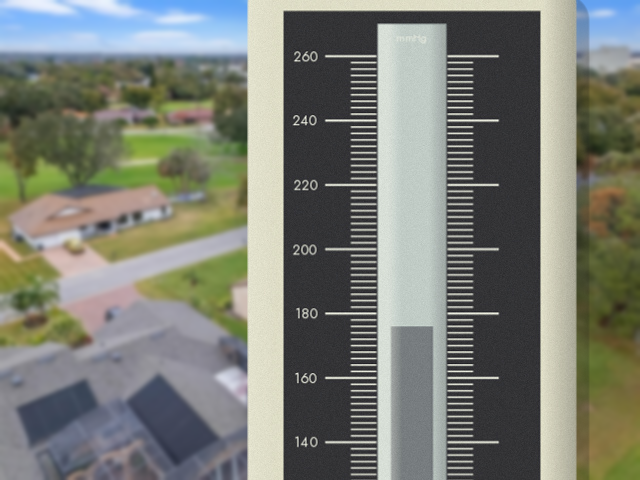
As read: **176** mmHg
